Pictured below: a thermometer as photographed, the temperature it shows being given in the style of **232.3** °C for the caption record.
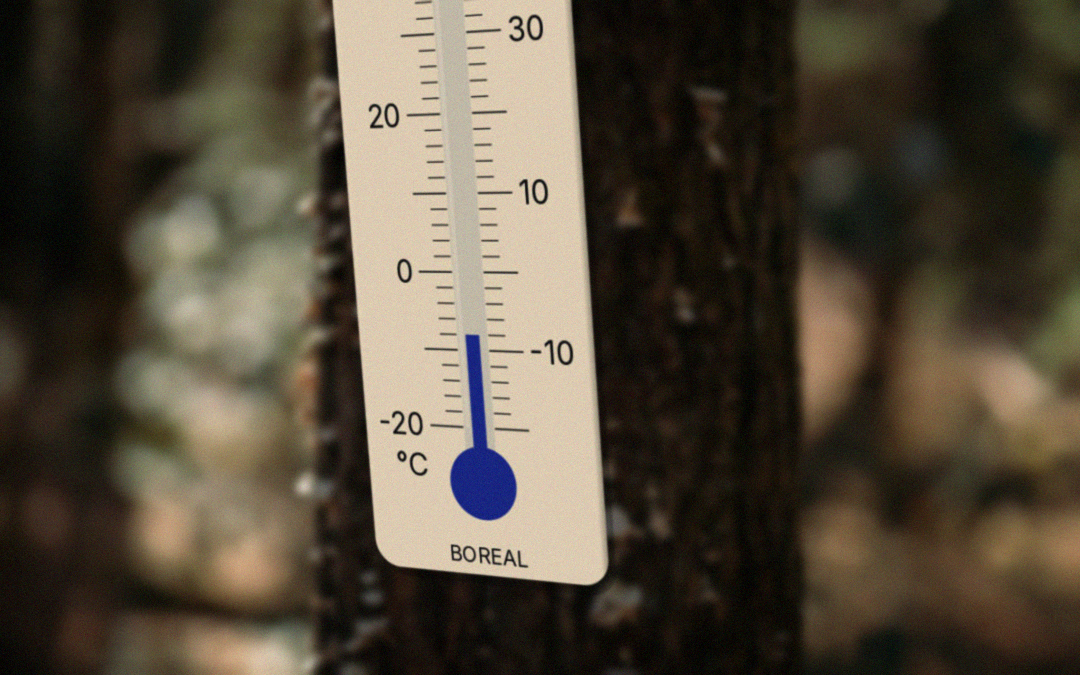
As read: **-8** °C
